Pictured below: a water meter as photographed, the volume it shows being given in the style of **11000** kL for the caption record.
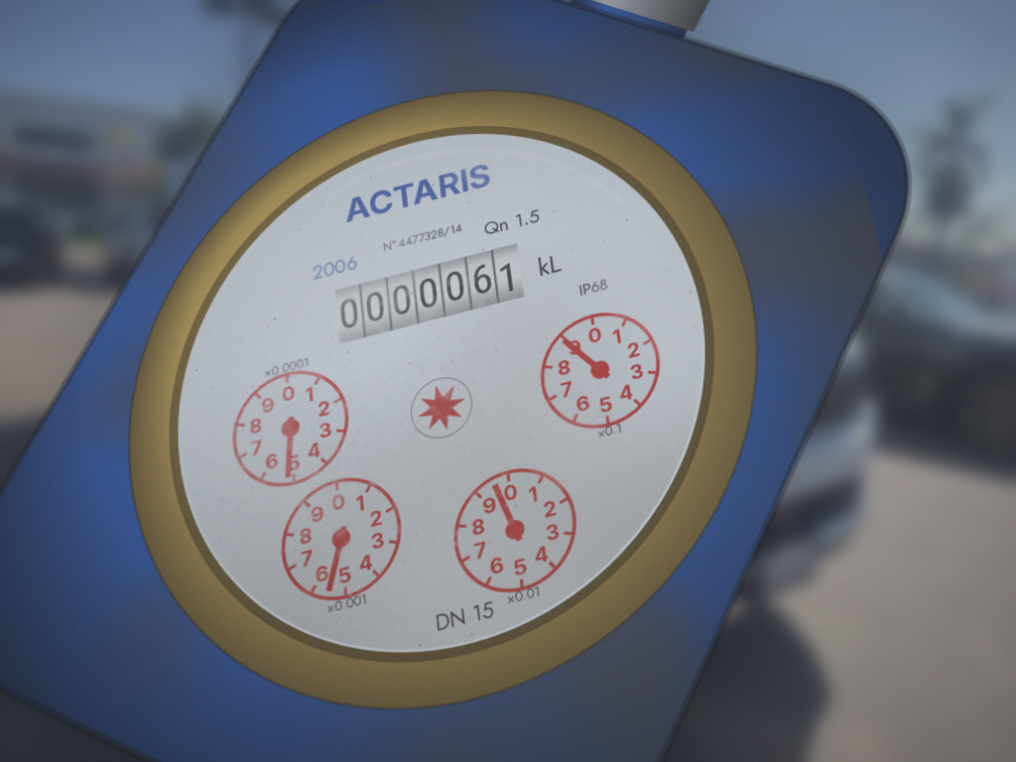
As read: **60.8955** kL
